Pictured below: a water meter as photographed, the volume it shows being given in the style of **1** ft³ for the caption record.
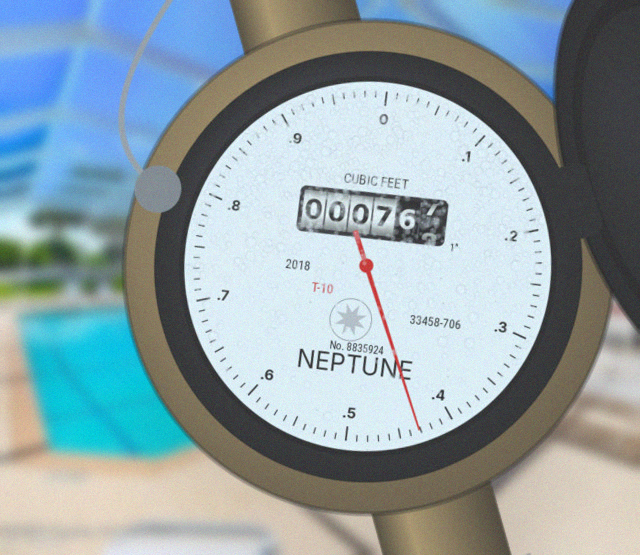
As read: **767.43** ft³
